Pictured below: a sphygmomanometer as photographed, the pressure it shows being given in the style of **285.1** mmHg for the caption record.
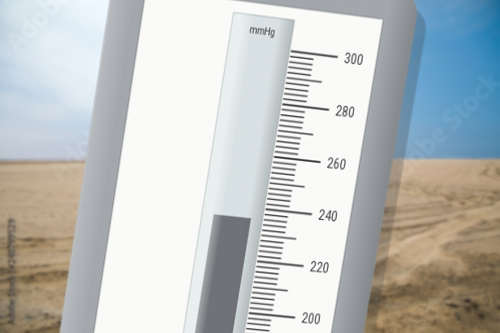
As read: **236** mmHg
